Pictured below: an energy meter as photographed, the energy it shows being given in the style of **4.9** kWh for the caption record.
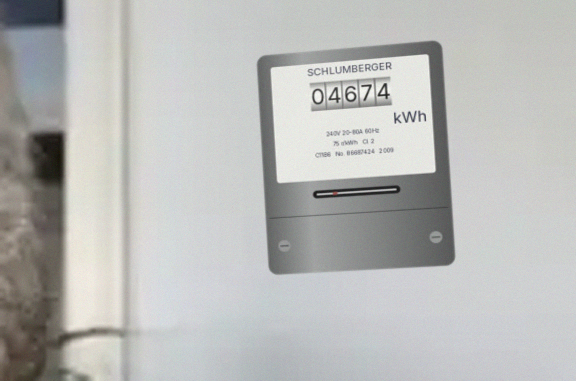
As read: **4674** kWh
